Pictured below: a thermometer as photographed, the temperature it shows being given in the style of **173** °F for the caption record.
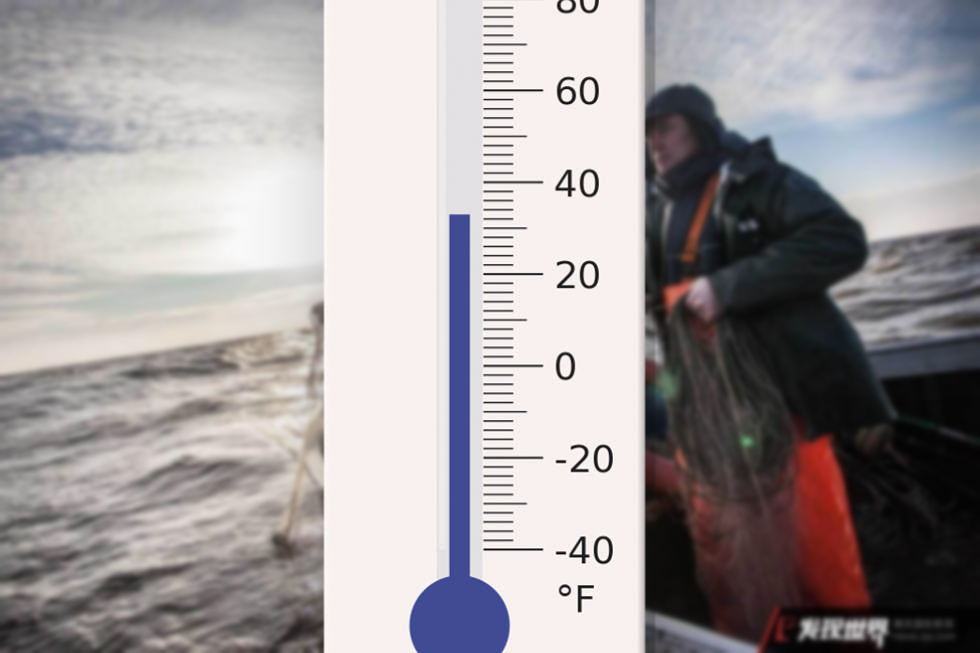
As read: **33** °F
